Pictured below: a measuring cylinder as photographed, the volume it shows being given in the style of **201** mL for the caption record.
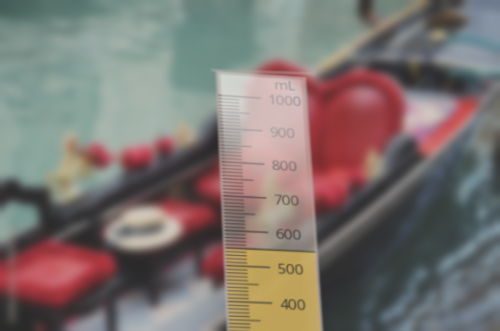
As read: **550** mL
